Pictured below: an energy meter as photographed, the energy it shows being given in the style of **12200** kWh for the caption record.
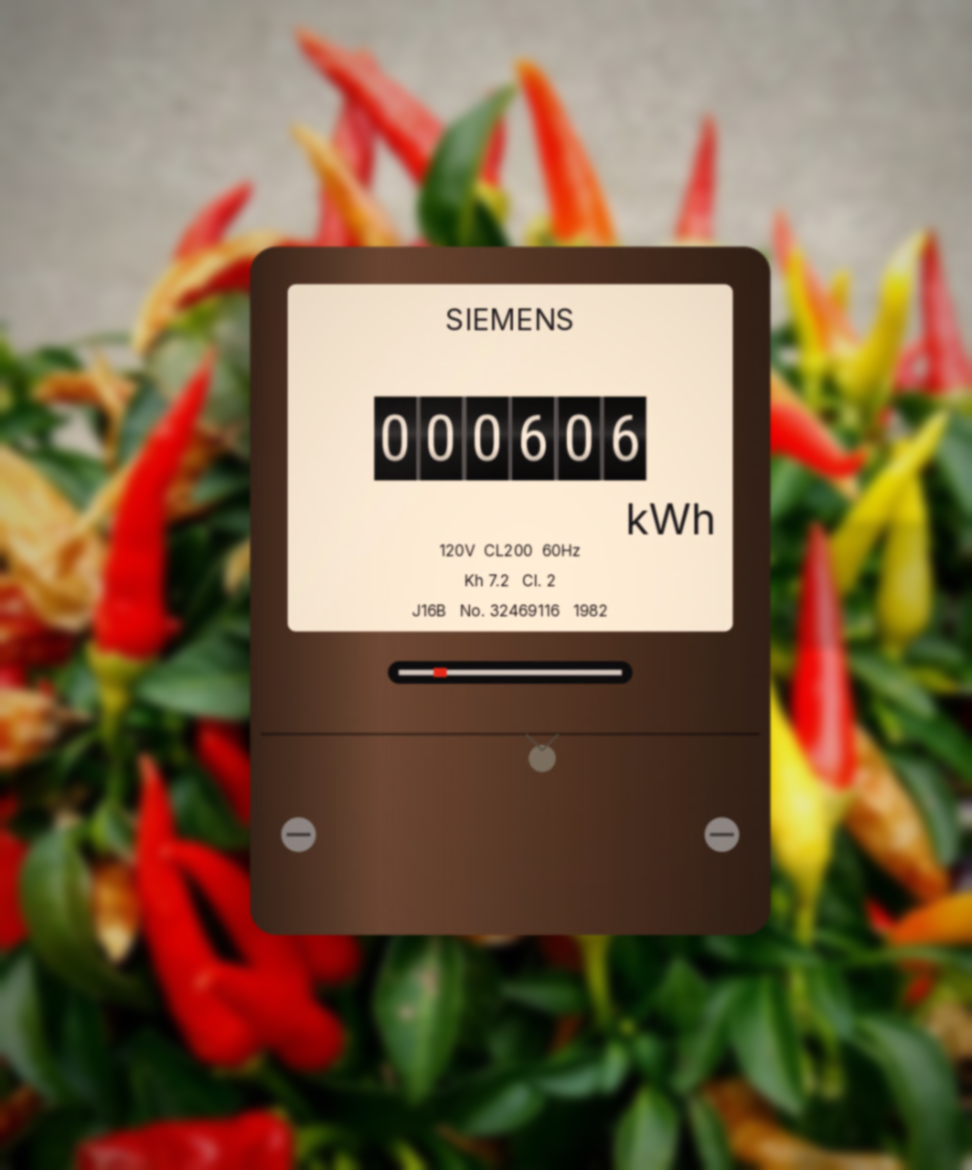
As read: **606** kWh
